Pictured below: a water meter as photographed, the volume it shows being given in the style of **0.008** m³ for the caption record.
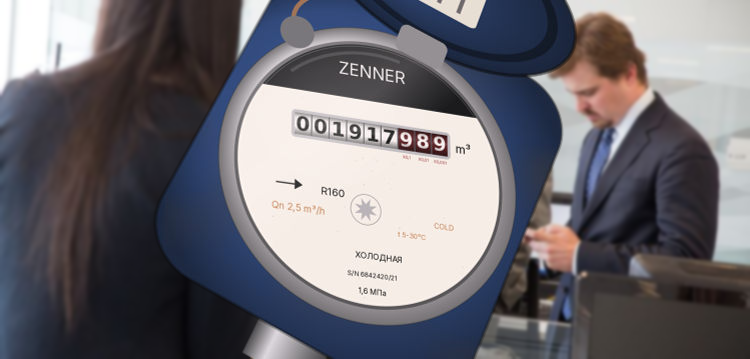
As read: **1917.989** m³
